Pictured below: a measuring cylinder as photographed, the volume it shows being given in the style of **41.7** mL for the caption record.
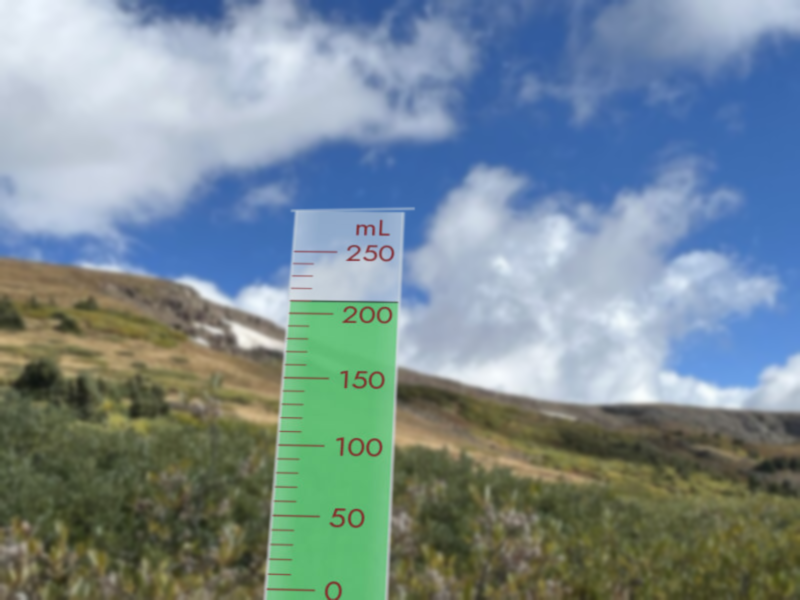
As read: **210** mL
